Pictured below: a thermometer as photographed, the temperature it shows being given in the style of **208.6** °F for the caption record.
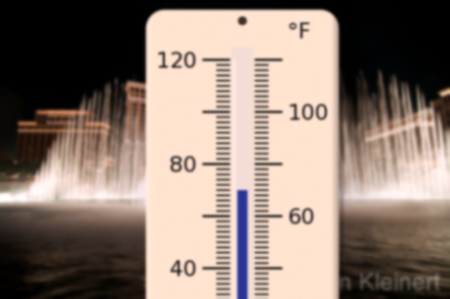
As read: **70** °F
